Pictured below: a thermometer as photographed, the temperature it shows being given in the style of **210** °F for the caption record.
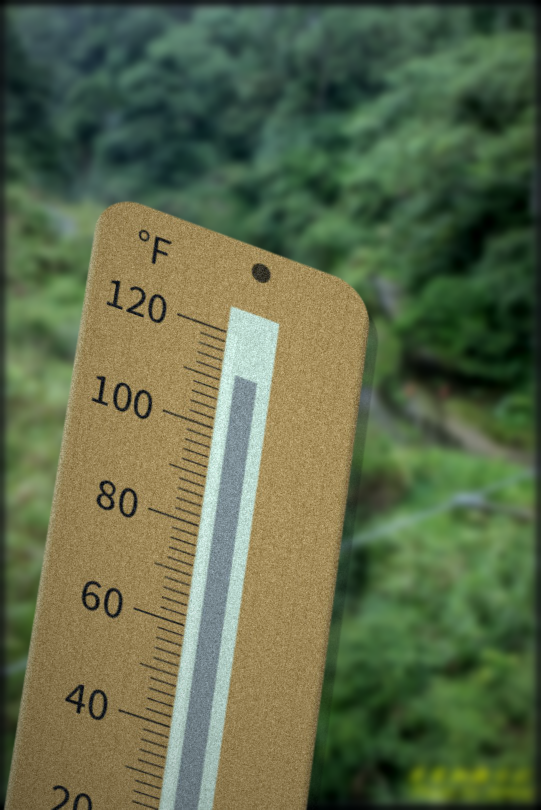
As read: **112** °F
